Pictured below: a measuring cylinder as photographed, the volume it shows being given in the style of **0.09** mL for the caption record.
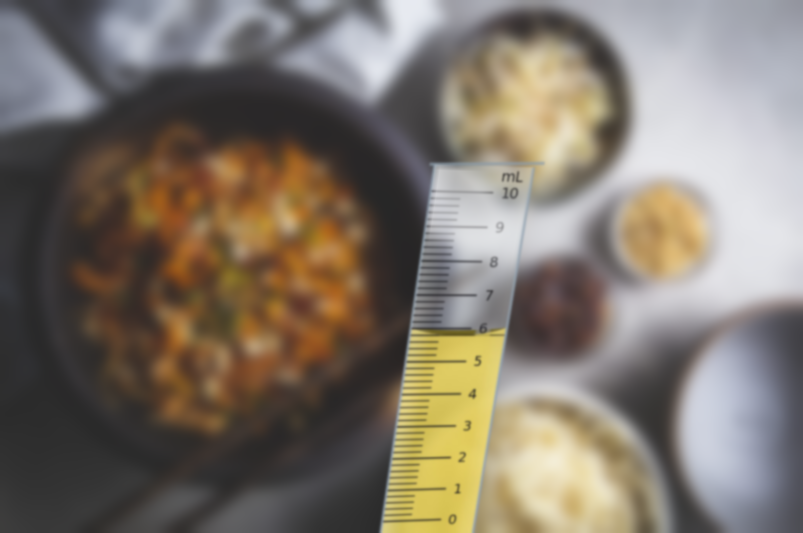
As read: **5.8** mL
